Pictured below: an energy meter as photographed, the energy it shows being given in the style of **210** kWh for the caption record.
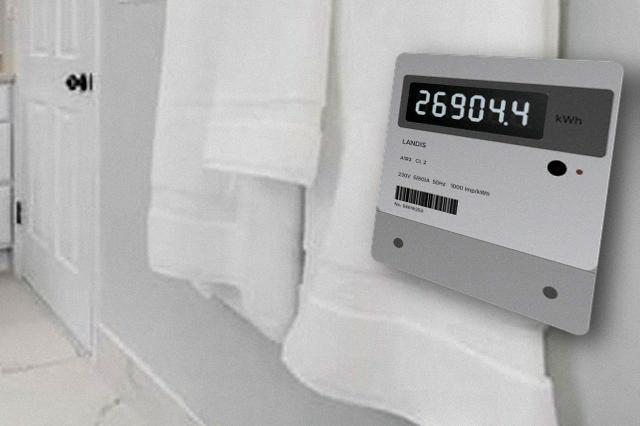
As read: **26904.4** kWh
